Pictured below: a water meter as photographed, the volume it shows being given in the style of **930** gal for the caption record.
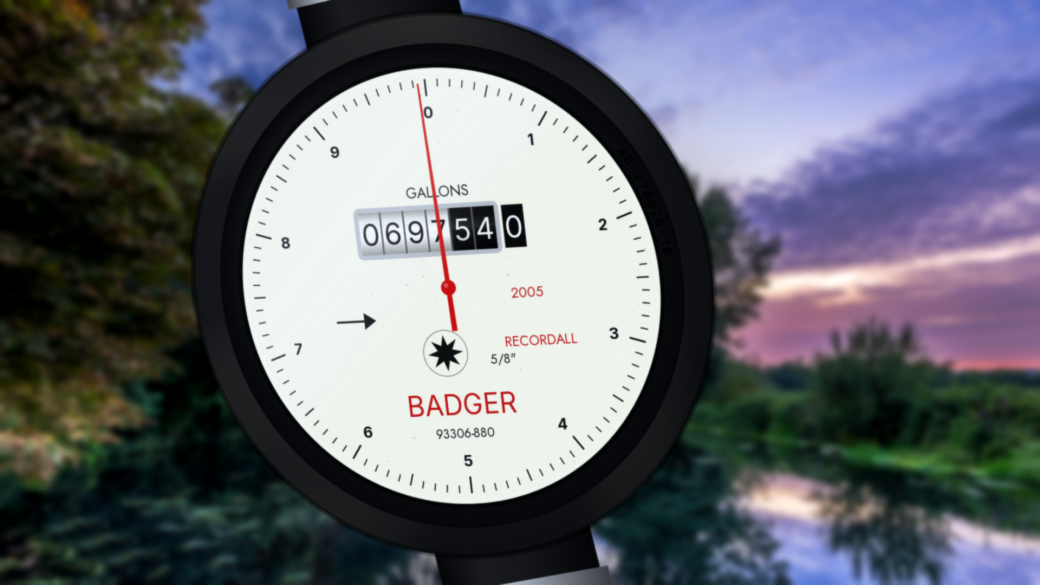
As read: **697539.9** gal
